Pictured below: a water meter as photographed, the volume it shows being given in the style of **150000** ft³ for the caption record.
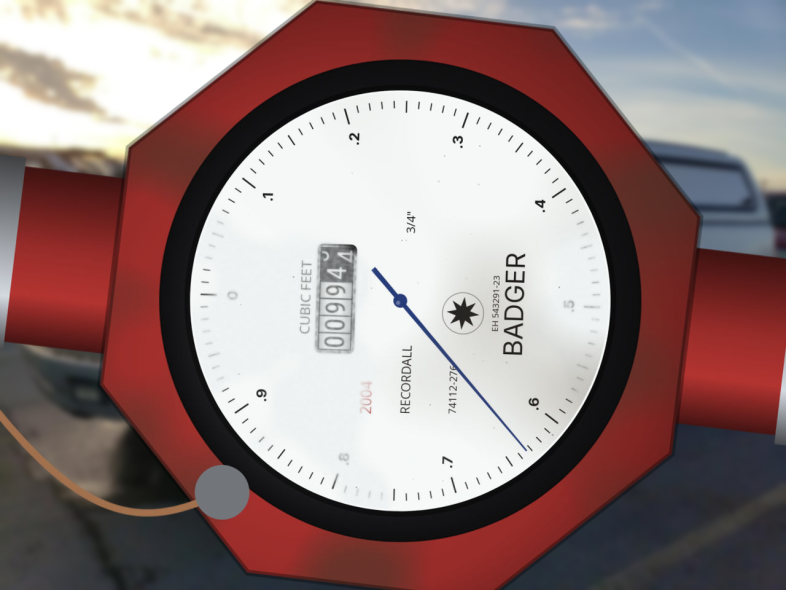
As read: **9943.63** ft³
